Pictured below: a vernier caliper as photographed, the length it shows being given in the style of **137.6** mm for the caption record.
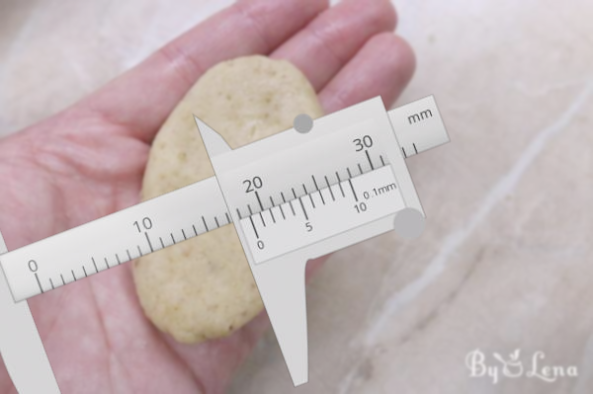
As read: **18.8** mm
